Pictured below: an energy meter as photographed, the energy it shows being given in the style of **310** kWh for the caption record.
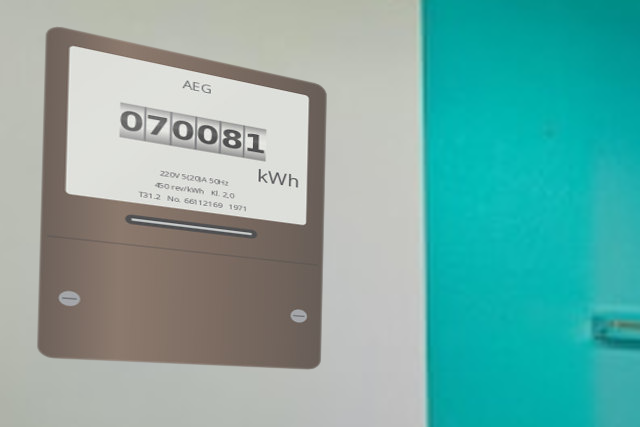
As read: **70081** kWh
